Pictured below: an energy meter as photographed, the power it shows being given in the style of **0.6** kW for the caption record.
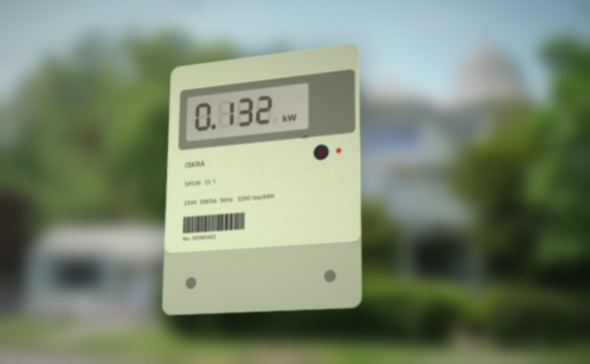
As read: **0.132** kW
